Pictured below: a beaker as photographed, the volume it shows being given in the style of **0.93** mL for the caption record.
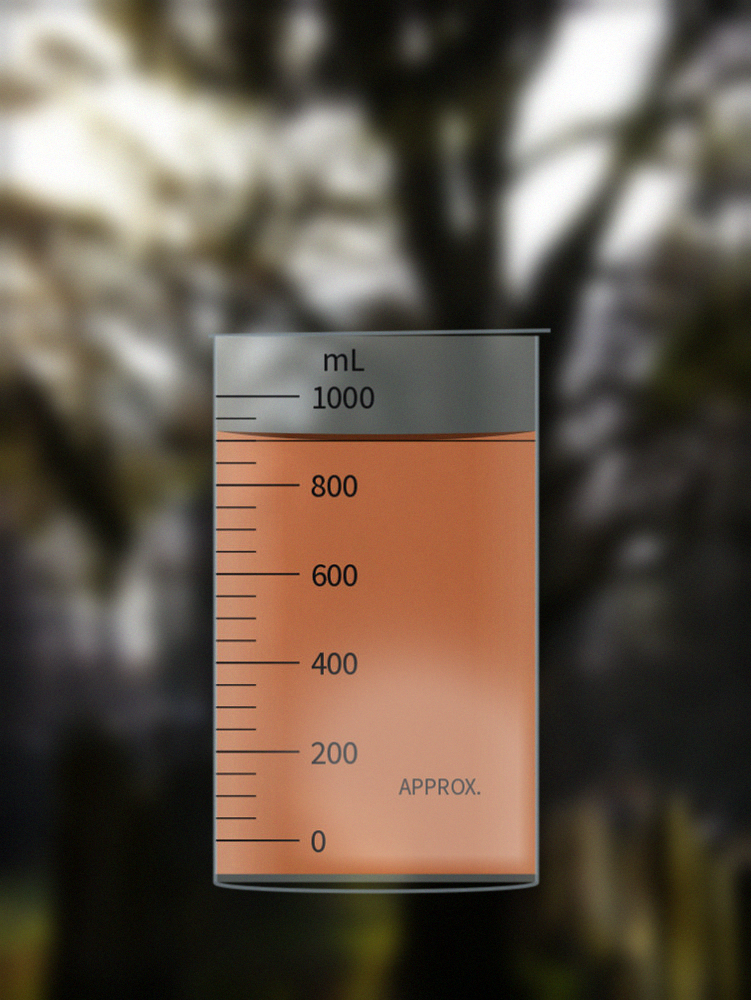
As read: **900** mL
